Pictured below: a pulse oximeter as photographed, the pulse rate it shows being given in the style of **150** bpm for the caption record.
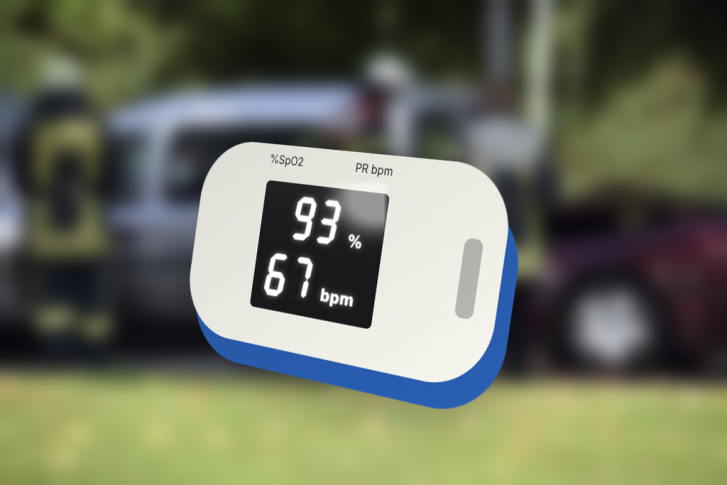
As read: **67** bpm
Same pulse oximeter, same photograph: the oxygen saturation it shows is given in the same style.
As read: **93** %
